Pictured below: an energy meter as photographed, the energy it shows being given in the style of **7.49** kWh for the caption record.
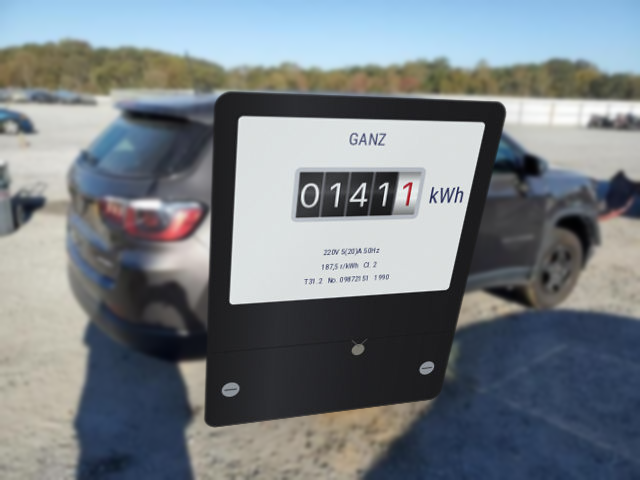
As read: **141.1** kWh
